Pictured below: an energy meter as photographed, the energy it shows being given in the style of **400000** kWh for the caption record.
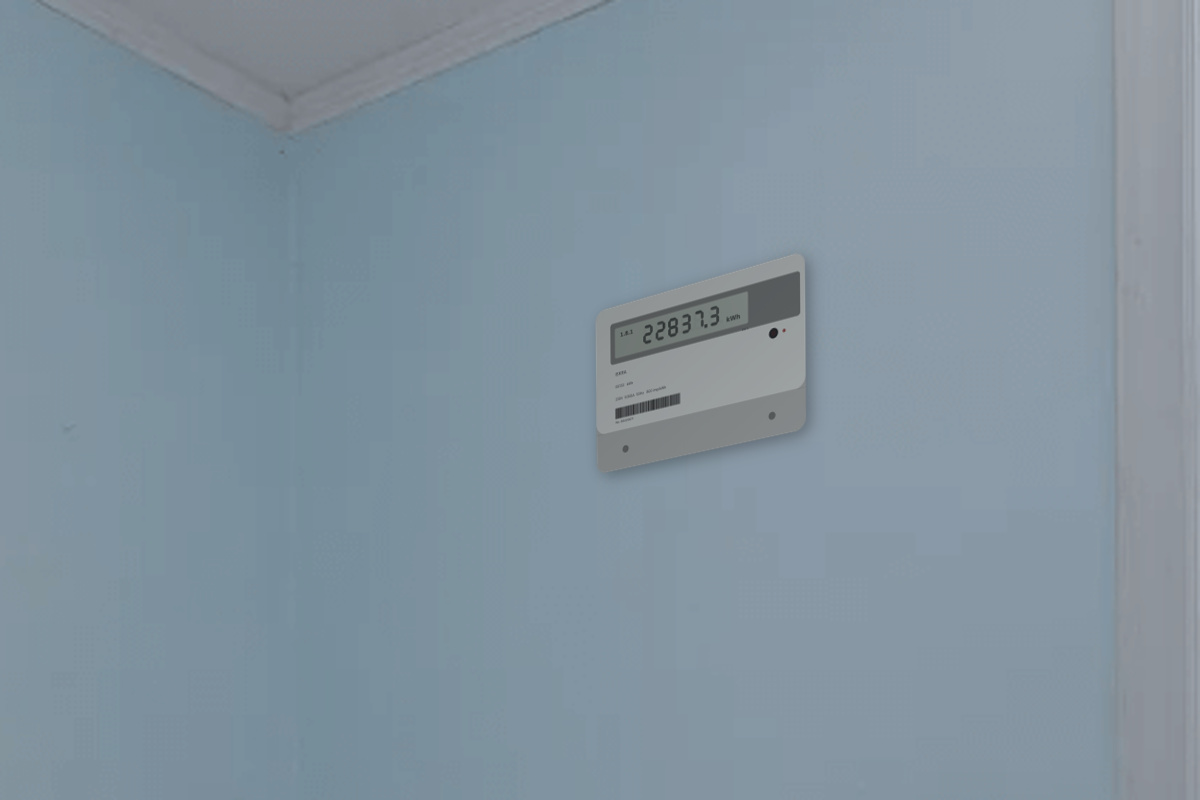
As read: **22837.3** kWh
